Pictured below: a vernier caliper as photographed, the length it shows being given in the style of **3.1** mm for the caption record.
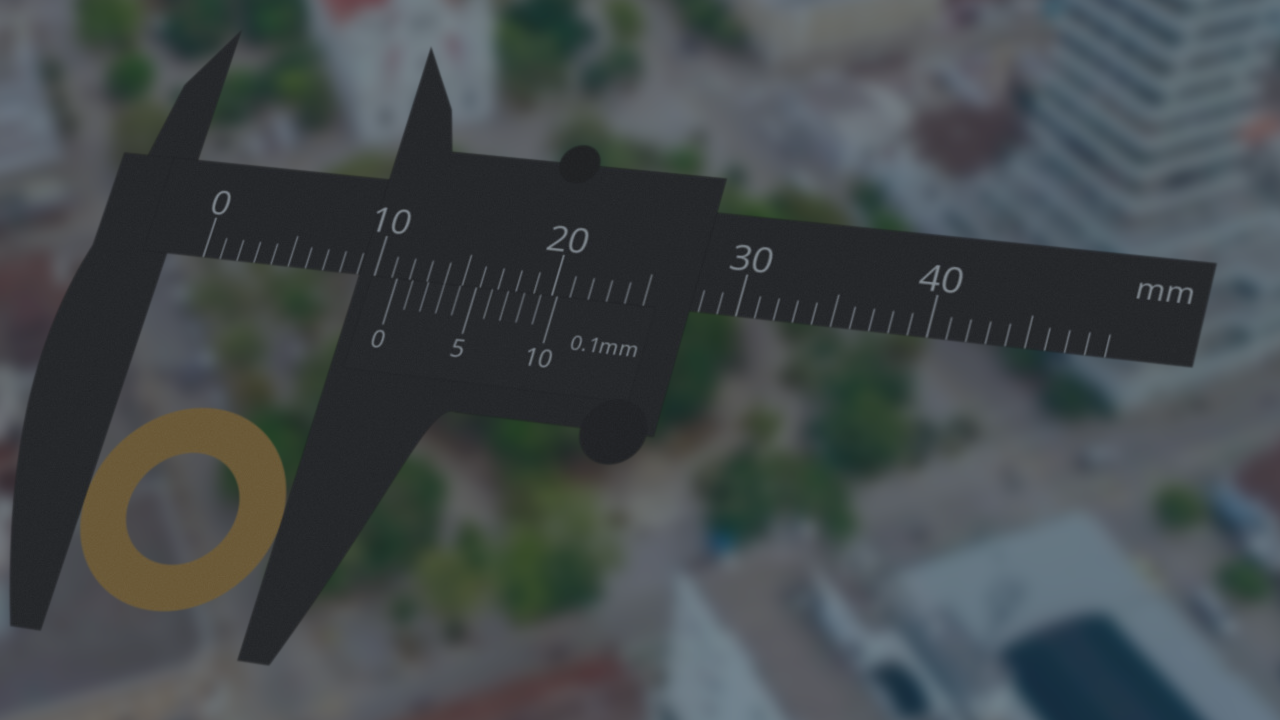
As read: **11.3** mm
